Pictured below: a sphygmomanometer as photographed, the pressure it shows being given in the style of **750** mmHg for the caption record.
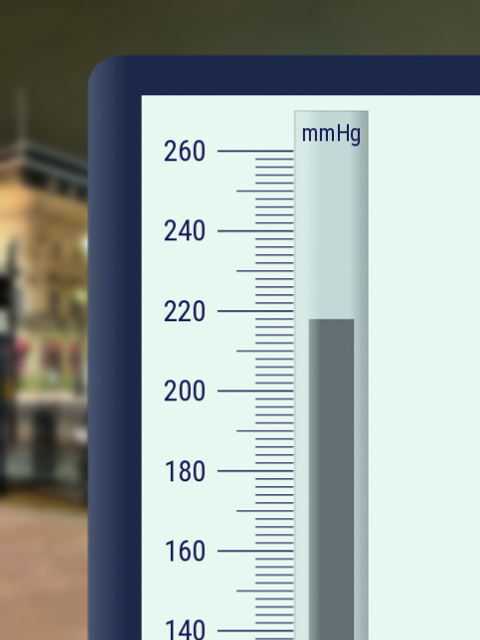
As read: **218** mmHg
